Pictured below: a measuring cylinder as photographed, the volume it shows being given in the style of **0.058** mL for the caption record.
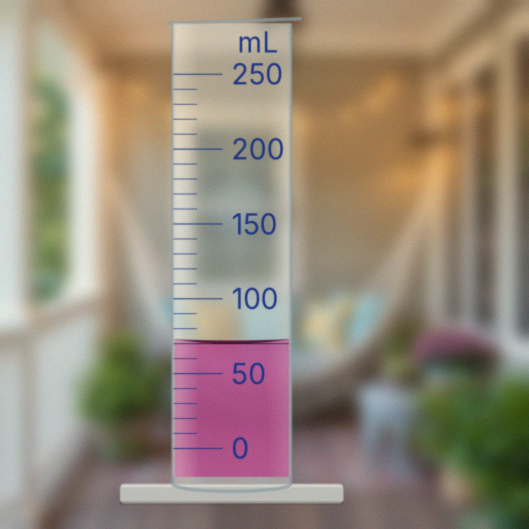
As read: **70** mL
